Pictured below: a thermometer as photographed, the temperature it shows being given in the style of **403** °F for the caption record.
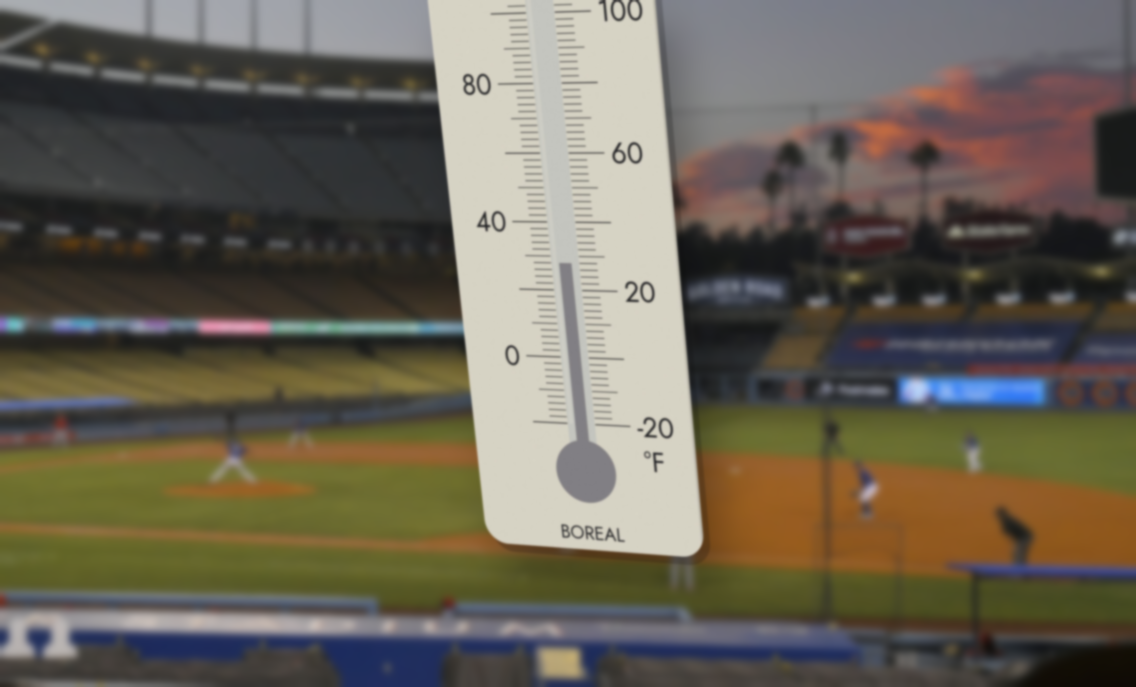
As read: **28** °F
